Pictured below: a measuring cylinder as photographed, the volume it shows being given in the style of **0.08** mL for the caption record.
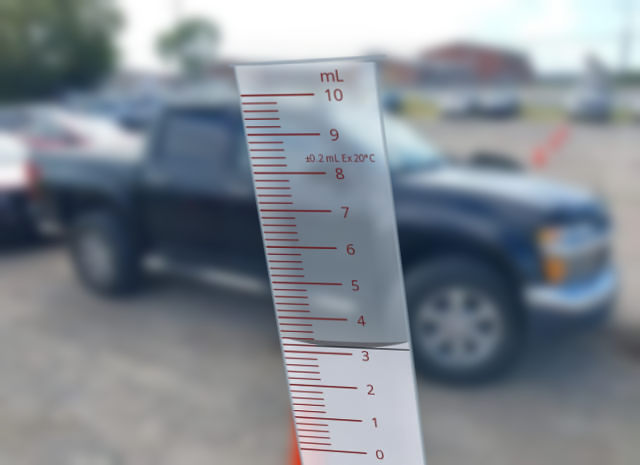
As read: **3.2** mL
